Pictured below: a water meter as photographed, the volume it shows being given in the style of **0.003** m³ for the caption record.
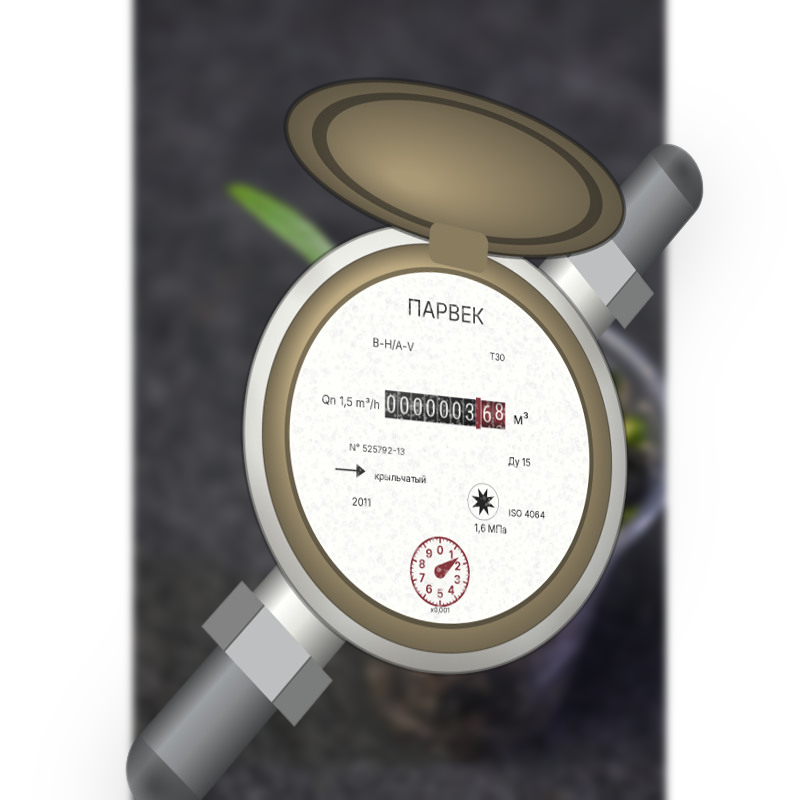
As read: **3.681** m³
